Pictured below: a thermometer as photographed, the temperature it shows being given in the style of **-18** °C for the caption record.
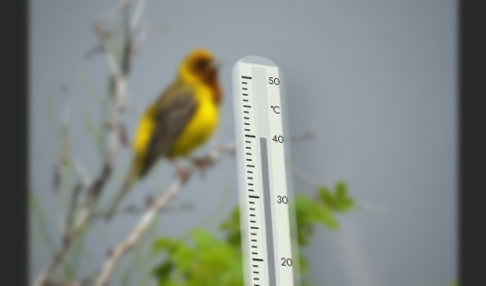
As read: **40** °C
